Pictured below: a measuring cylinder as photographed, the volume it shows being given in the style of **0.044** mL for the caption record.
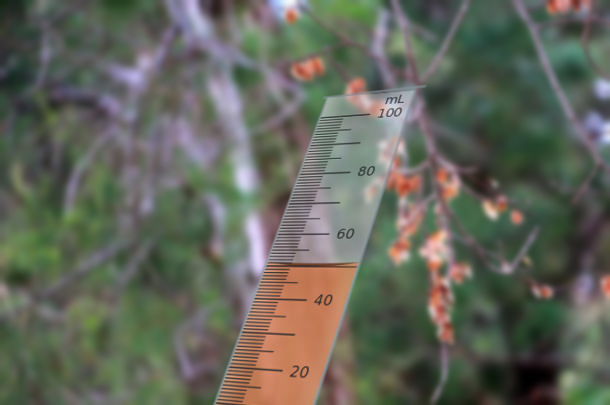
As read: **50** mL
